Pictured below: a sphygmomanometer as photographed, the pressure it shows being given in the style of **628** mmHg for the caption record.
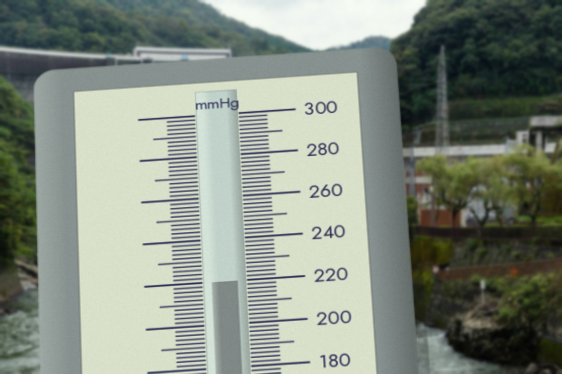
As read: **220** mmHg
